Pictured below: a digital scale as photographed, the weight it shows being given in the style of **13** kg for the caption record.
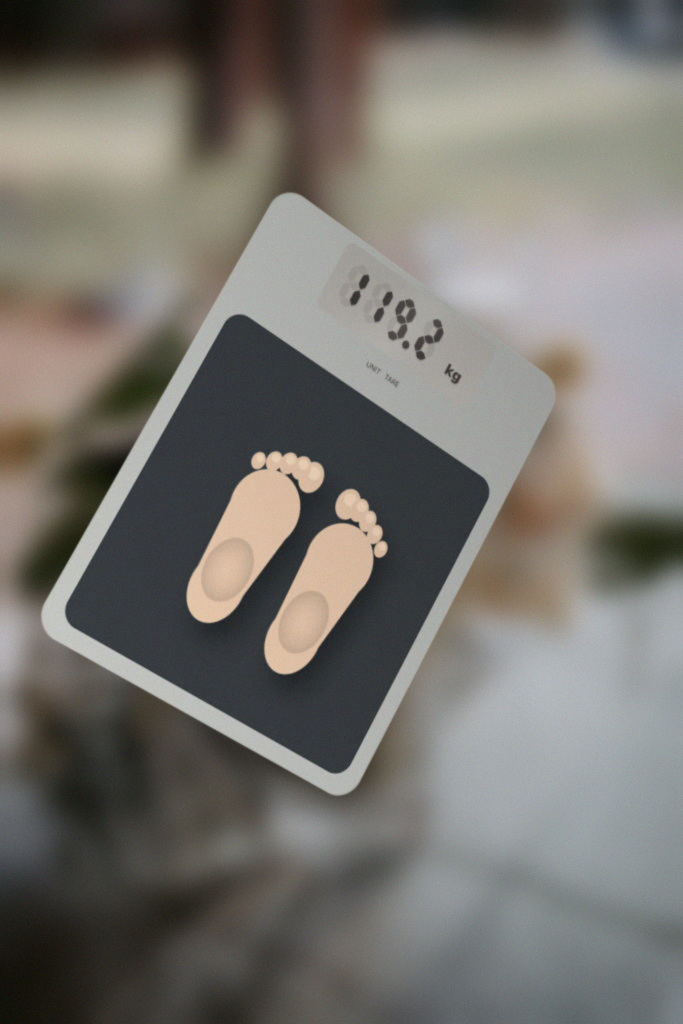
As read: **119.2** kg
